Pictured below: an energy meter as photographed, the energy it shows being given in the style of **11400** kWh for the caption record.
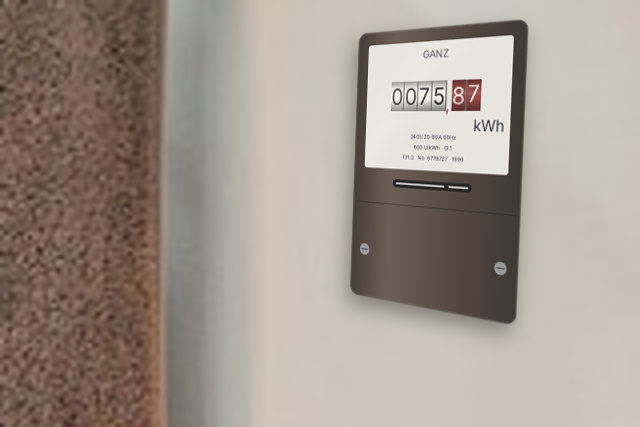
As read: **75.87** kWh
